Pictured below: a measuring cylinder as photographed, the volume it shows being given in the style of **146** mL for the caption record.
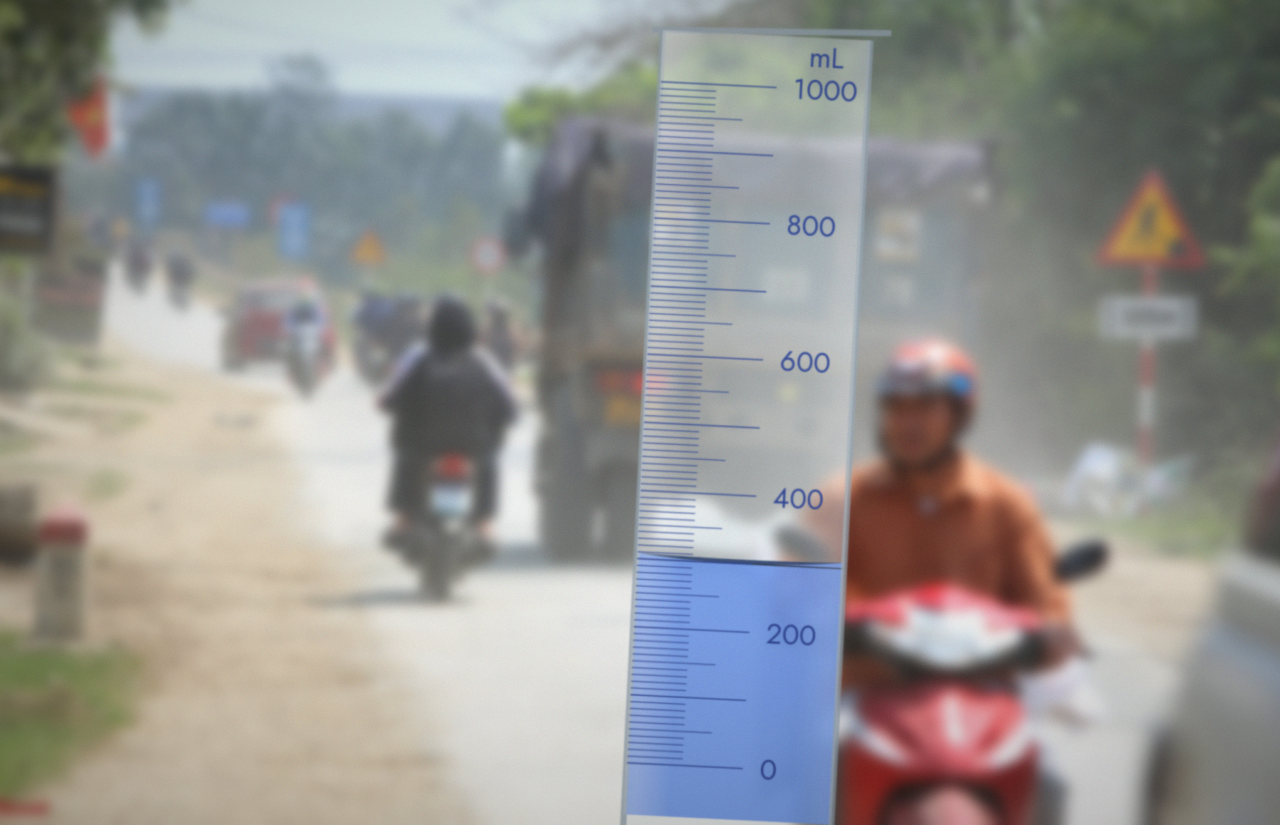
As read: **300** mL
